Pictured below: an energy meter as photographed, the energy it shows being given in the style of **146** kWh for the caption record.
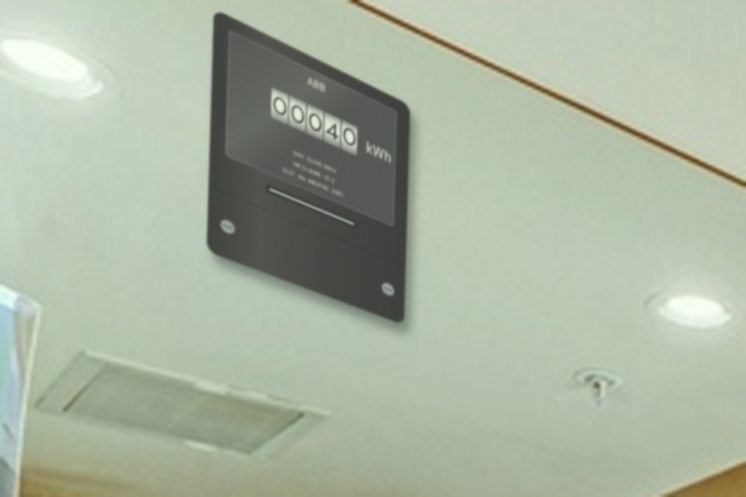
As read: **40** kWh
